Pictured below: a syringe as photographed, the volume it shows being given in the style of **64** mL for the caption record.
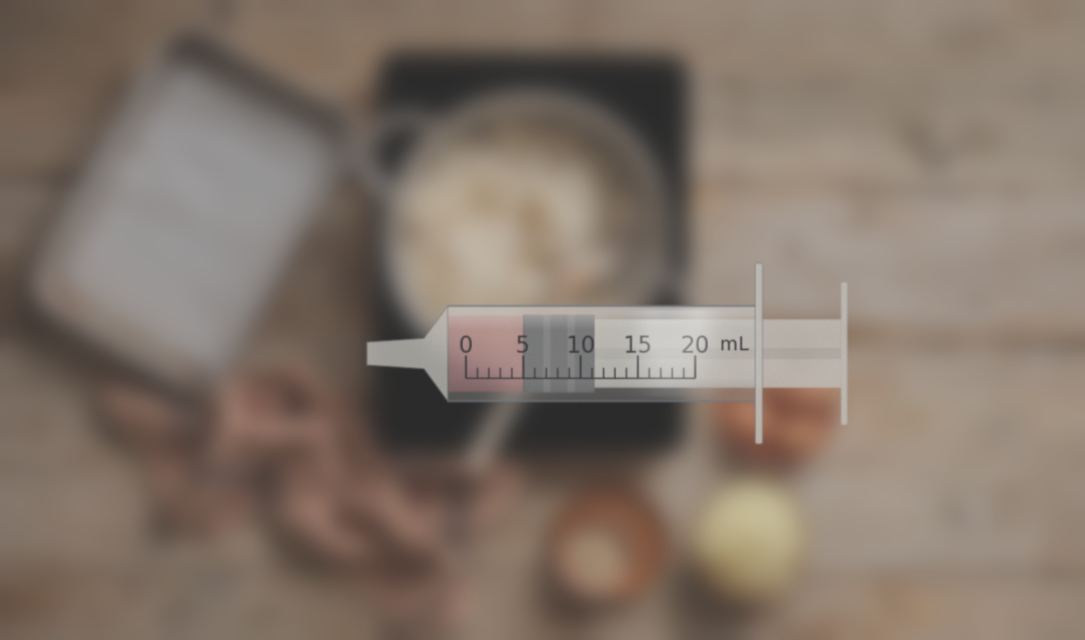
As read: **5** mL
